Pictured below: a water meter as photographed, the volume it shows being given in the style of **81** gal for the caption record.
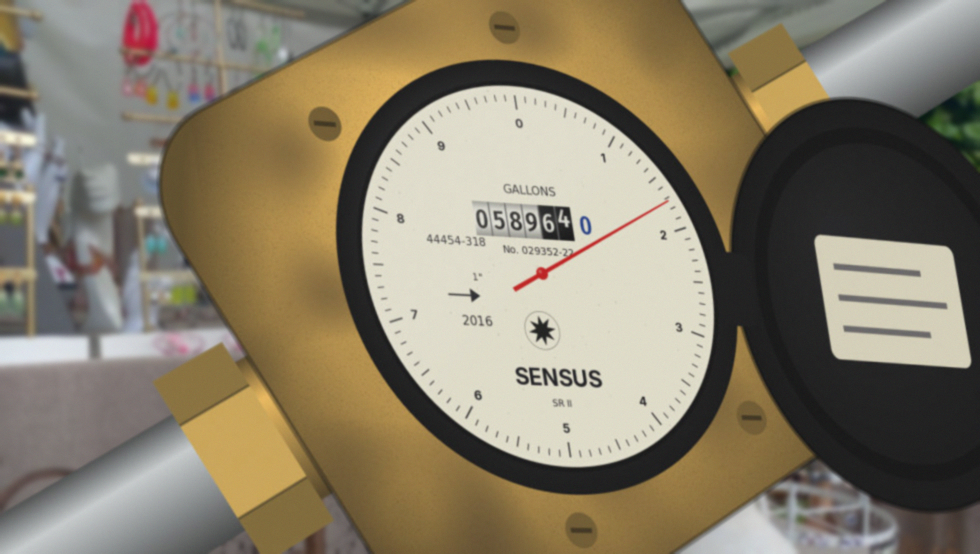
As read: **589641.7** gal
